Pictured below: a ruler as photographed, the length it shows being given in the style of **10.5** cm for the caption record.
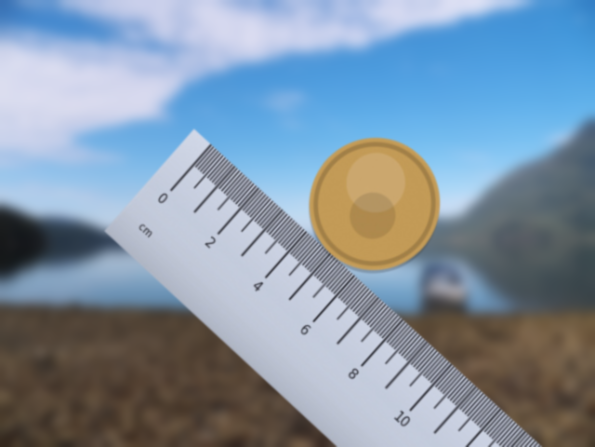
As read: **4** cm
